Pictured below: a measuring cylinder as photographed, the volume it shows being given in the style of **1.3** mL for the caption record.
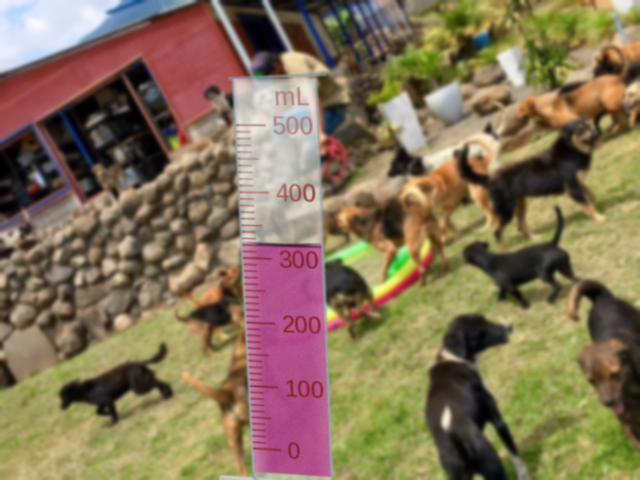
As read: **320** mL
